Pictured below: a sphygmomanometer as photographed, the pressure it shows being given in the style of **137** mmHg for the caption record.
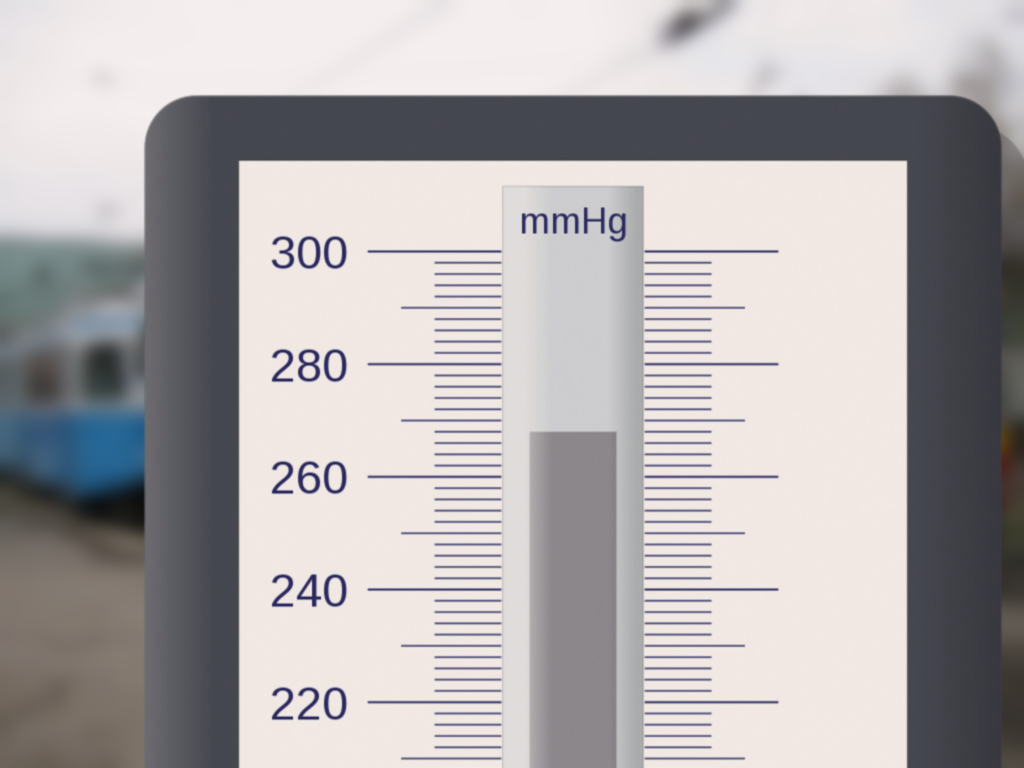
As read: **268** mmHg
